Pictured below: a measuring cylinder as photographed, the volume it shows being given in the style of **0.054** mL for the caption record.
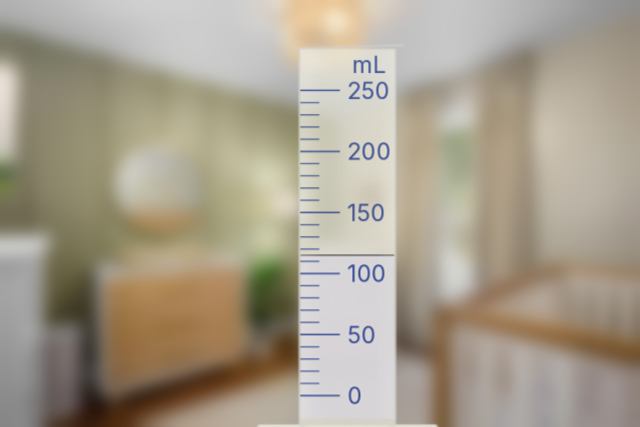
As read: **115** mL
